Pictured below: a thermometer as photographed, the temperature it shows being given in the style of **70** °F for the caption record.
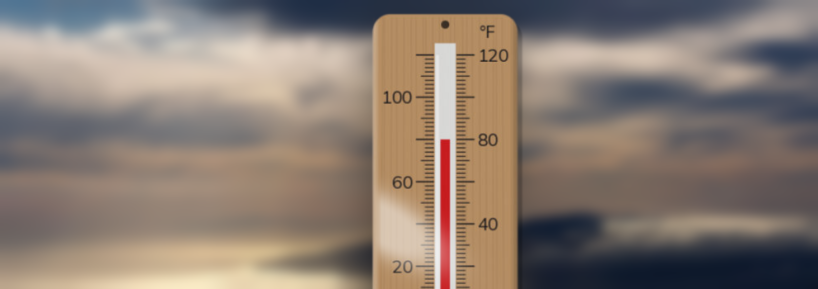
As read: **80** °F
